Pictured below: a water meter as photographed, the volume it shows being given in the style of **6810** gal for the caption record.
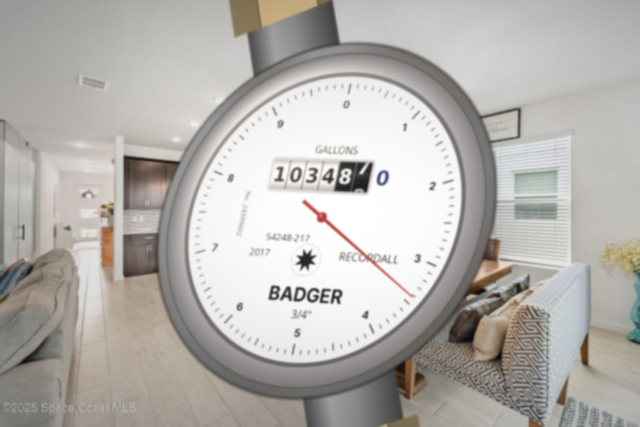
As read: **1034873.4** gal
